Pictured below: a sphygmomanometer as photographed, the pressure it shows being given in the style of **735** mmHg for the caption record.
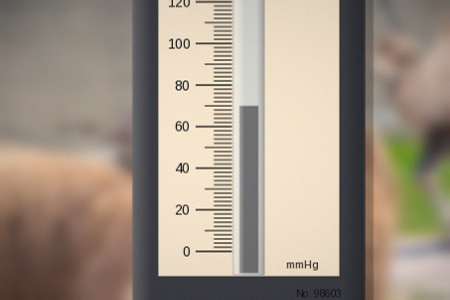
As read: **70** mmHg
